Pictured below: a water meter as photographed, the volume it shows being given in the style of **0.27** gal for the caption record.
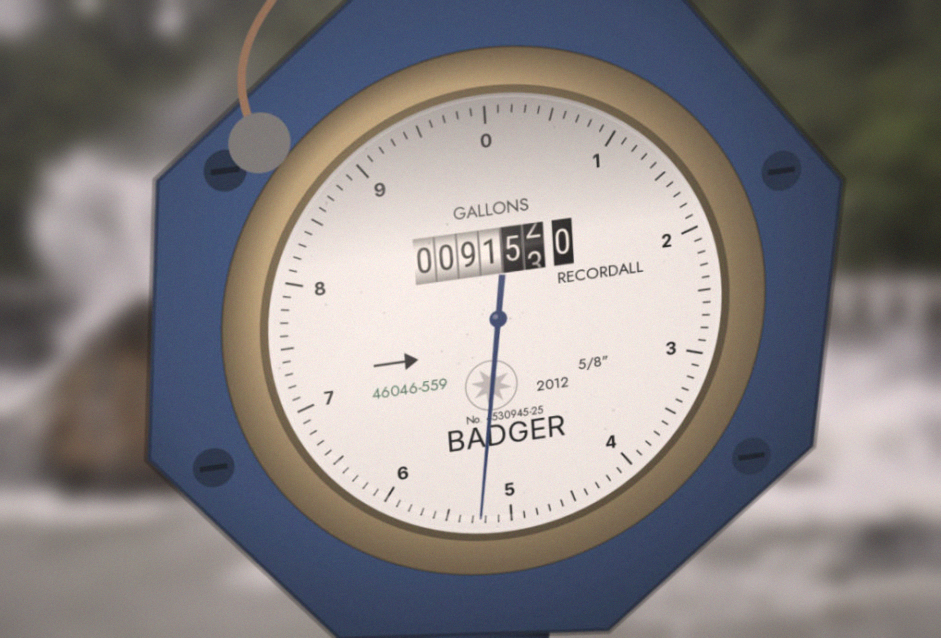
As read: **91525.2** gal
